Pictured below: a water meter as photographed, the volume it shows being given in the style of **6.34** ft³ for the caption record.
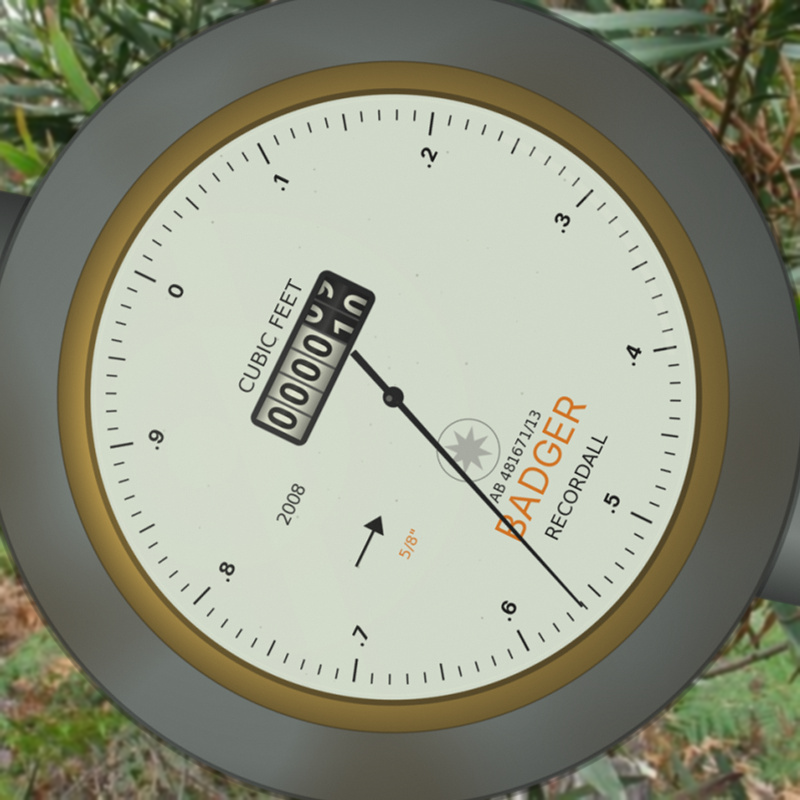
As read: **9.56** ft³
